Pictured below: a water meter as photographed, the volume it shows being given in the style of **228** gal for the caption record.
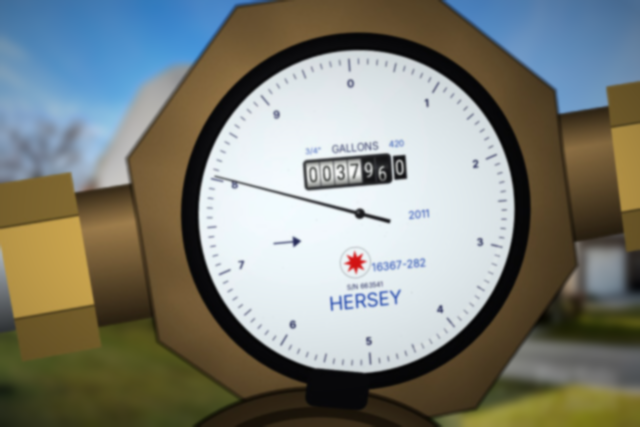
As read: **37958.0** gal
